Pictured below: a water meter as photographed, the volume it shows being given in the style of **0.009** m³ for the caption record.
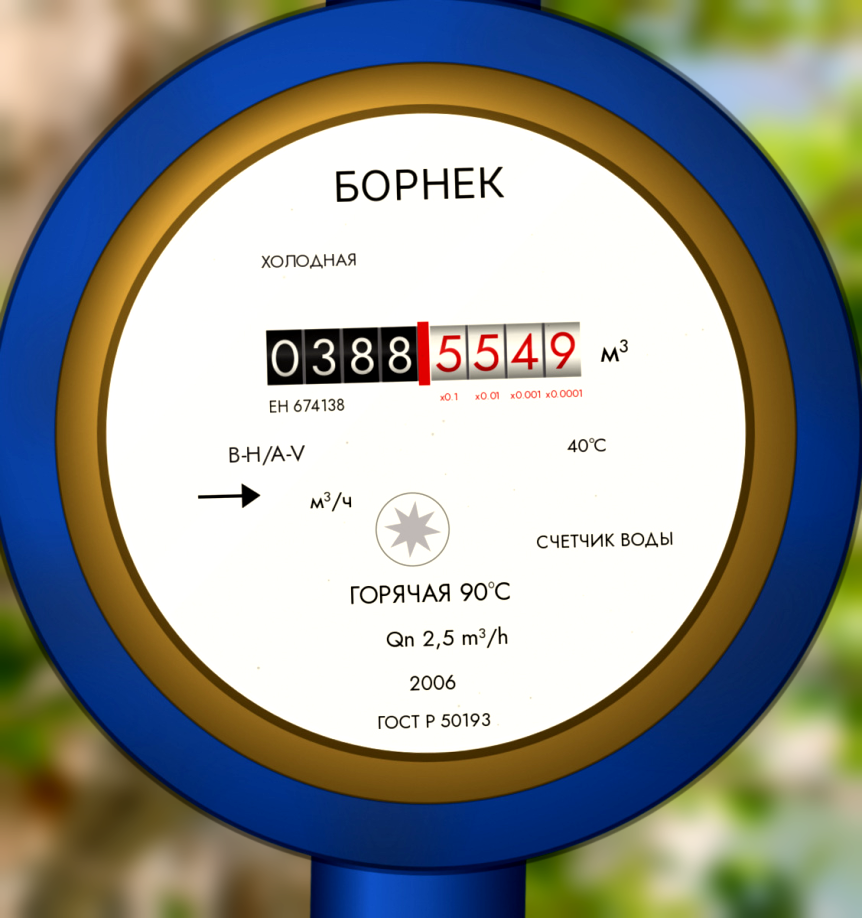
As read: **388.5549** m³
